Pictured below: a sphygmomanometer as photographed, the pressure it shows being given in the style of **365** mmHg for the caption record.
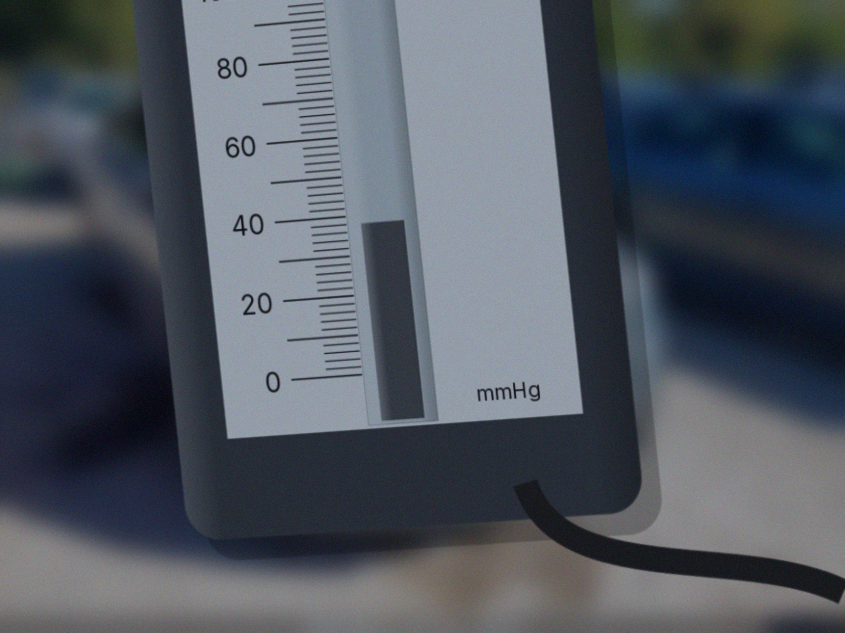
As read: **38** mmHg
